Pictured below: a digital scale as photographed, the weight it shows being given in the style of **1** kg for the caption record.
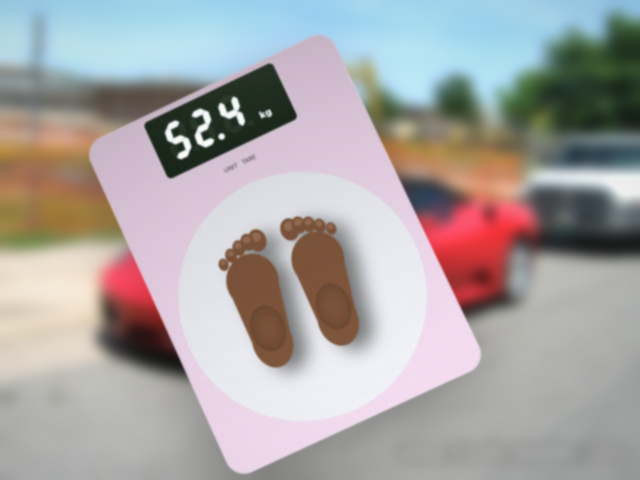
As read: **52.4** kg
